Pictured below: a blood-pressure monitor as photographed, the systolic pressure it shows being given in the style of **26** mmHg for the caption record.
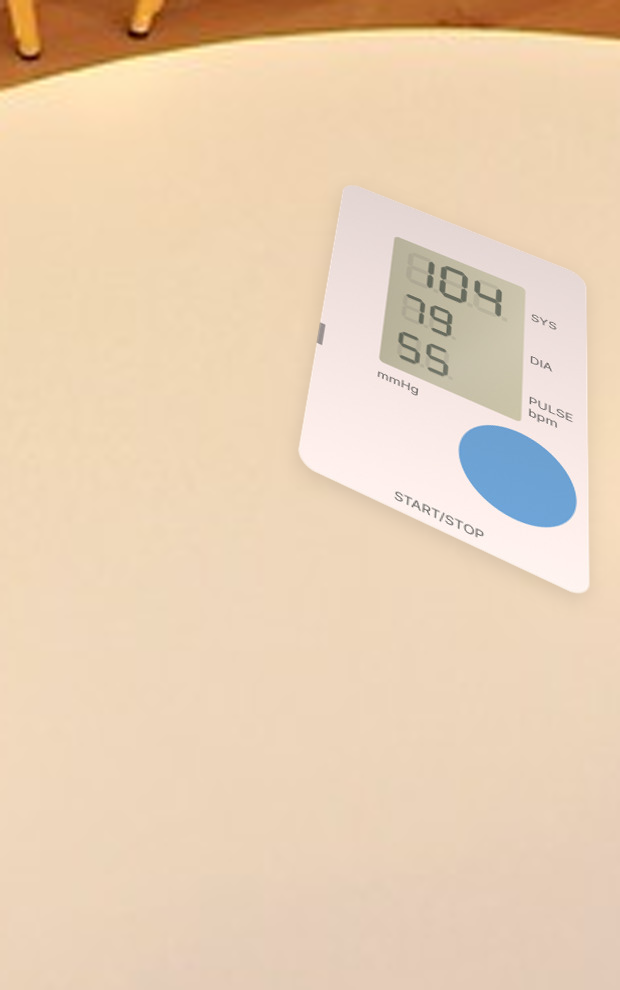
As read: **104** mmHg
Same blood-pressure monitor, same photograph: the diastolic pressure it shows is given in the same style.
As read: **79** mmHg
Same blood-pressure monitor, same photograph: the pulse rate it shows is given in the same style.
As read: **55** bpm
